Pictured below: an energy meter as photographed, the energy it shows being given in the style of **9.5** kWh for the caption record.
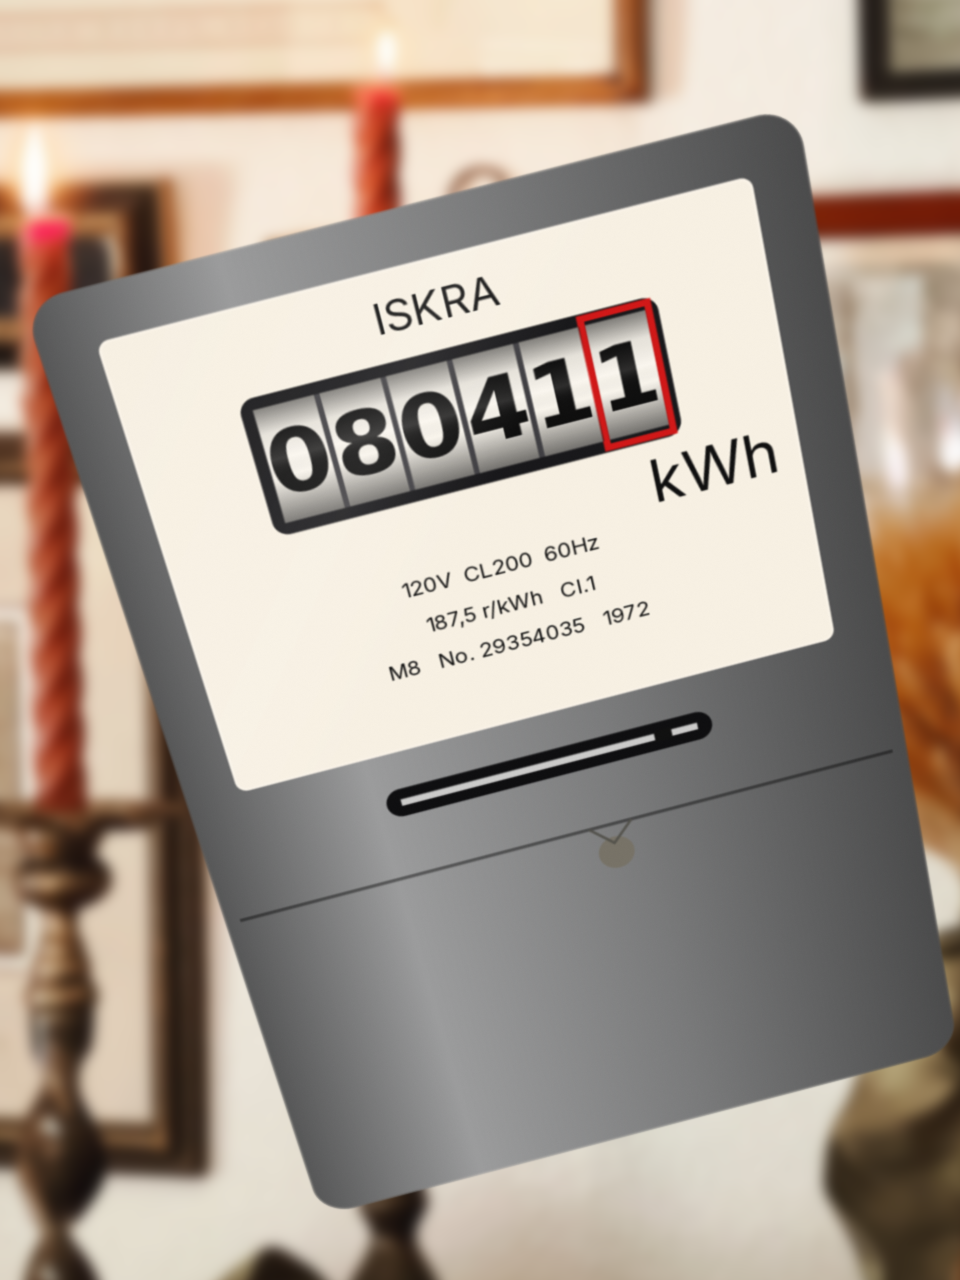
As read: **8041.1** kWh
